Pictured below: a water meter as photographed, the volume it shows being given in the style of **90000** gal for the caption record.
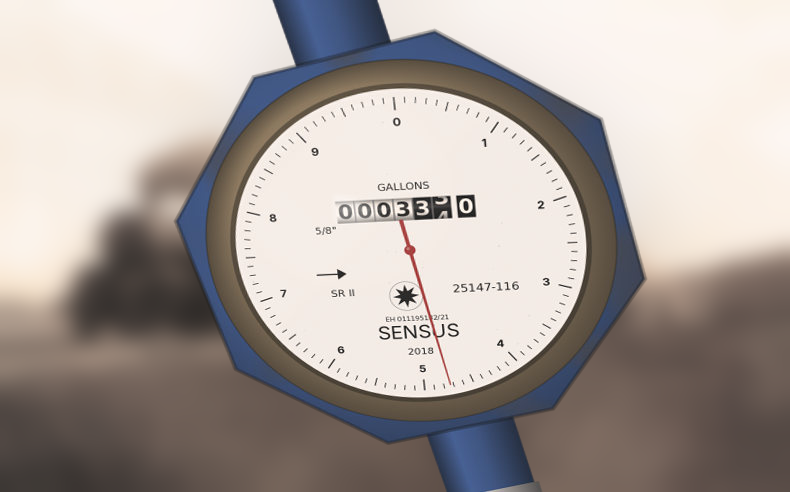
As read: **3334.7** gal
